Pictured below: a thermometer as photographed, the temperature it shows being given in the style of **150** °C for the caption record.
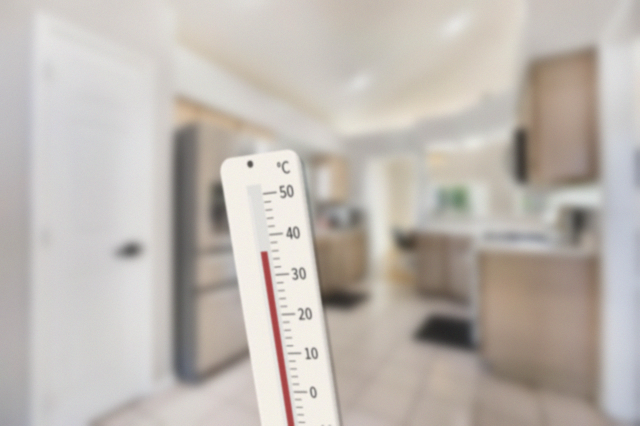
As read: **36** °C
